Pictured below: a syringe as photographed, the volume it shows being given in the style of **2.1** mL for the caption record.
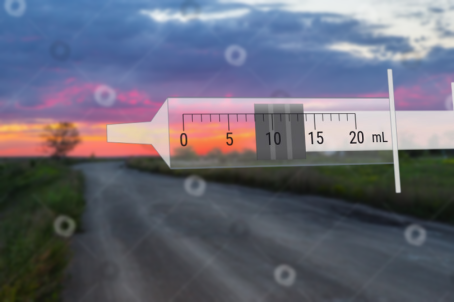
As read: **8** mL
